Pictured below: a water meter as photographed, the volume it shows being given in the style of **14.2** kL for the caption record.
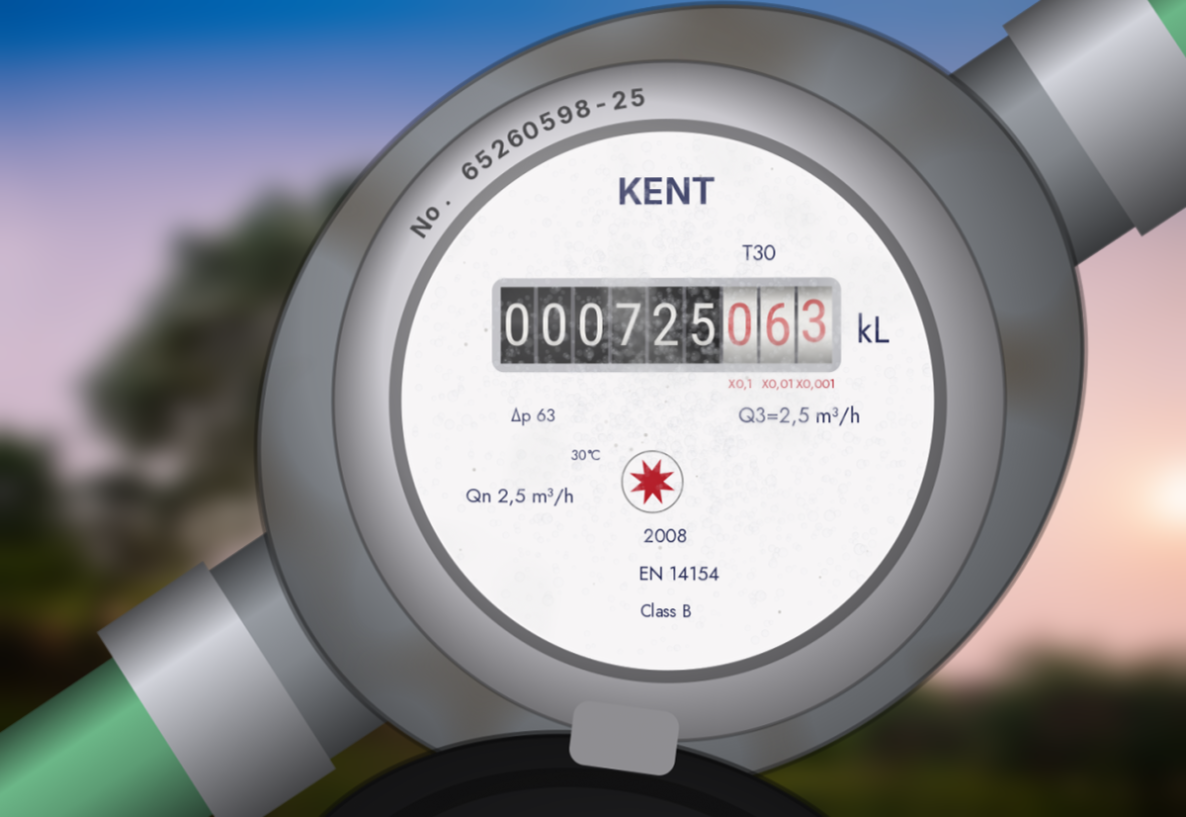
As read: **725.063** kL
